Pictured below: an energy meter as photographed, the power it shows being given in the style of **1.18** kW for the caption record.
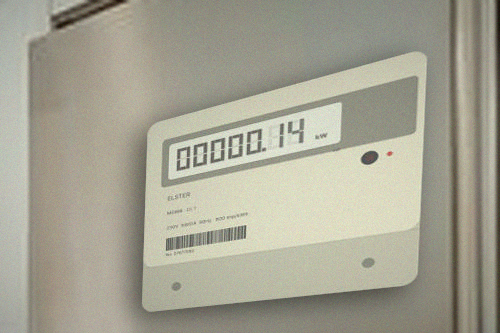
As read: **0.14** kW
